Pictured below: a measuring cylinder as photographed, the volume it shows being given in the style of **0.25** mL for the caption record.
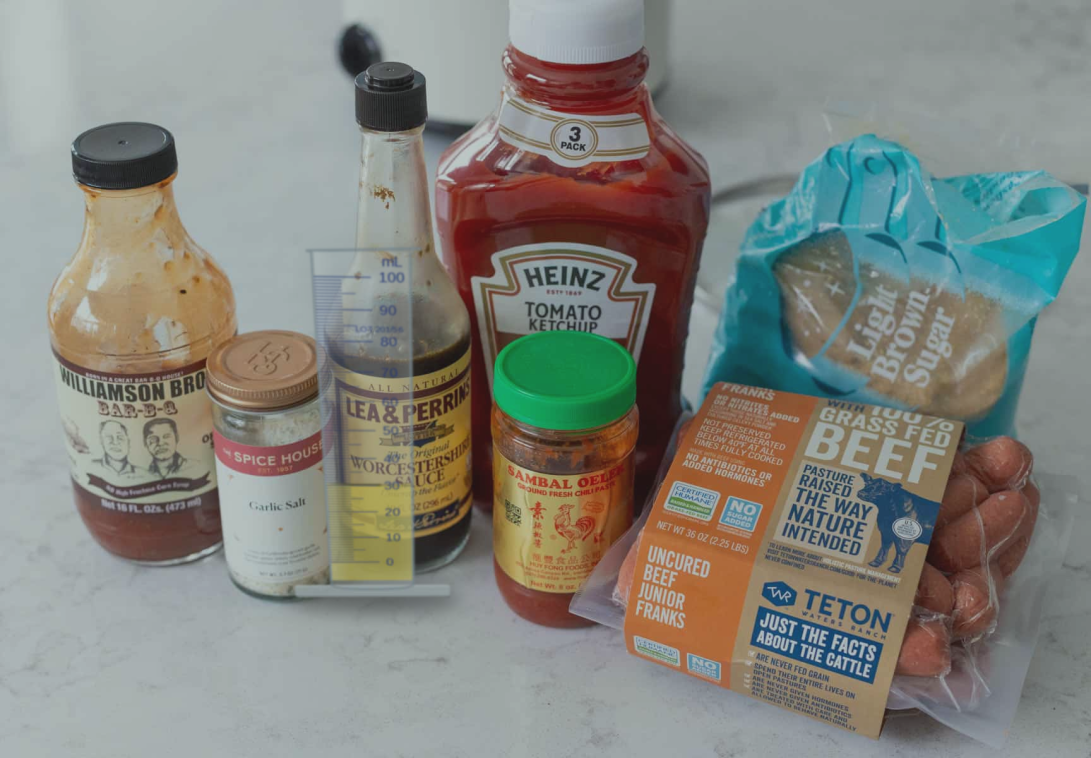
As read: **30** mL
